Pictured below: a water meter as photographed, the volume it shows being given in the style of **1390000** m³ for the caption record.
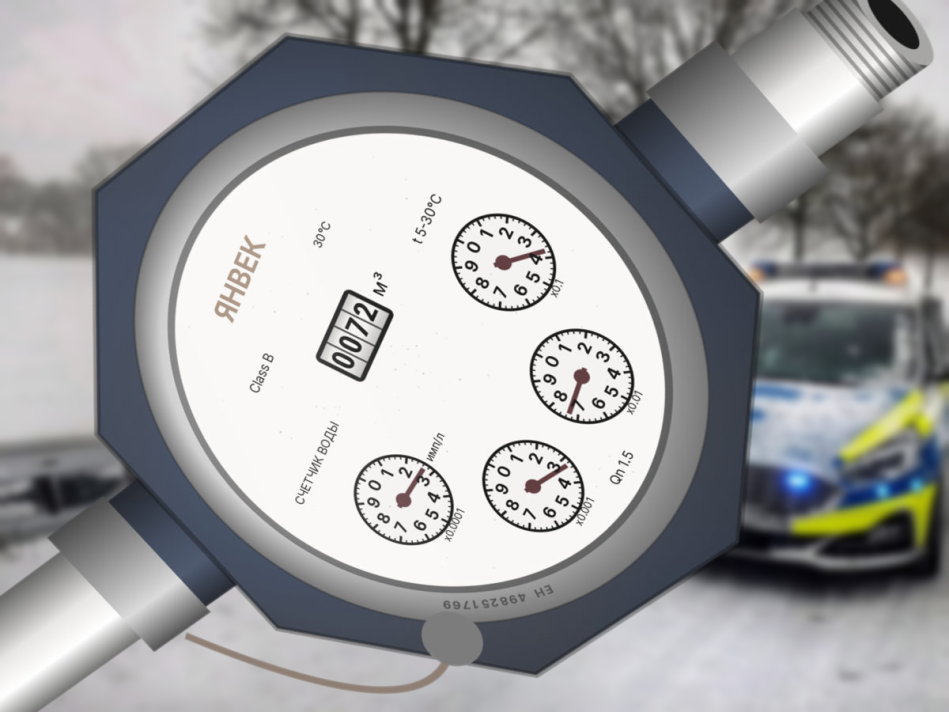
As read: **72.3732** m³
